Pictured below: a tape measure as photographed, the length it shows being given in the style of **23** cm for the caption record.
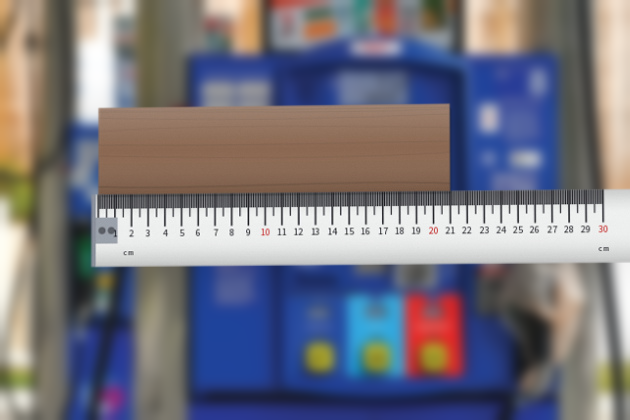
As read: **21** cm
